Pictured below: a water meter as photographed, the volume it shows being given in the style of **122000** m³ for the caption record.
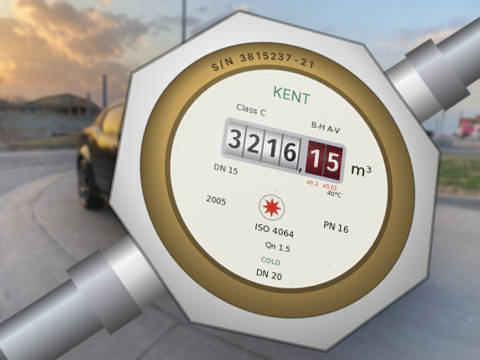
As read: **3216.15** m³
